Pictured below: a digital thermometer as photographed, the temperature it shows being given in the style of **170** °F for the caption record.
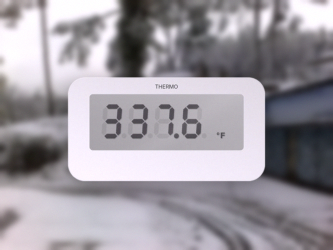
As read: **337.6** °F
